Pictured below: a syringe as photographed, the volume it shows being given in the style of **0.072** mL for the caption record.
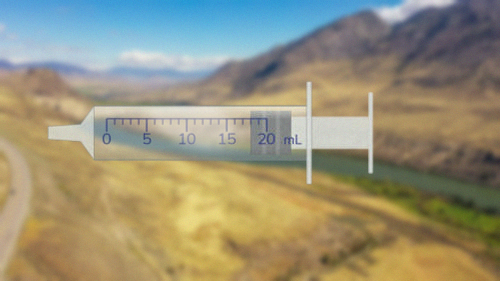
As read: **18** mL
